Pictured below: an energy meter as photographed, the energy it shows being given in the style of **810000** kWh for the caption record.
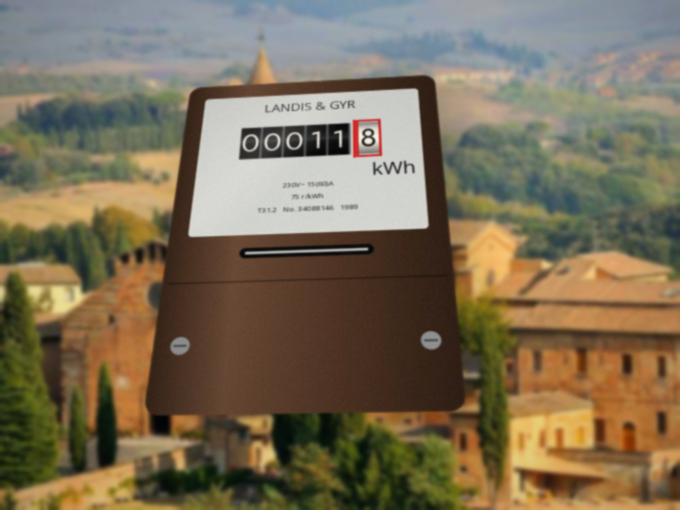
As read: **11.8** kWh
